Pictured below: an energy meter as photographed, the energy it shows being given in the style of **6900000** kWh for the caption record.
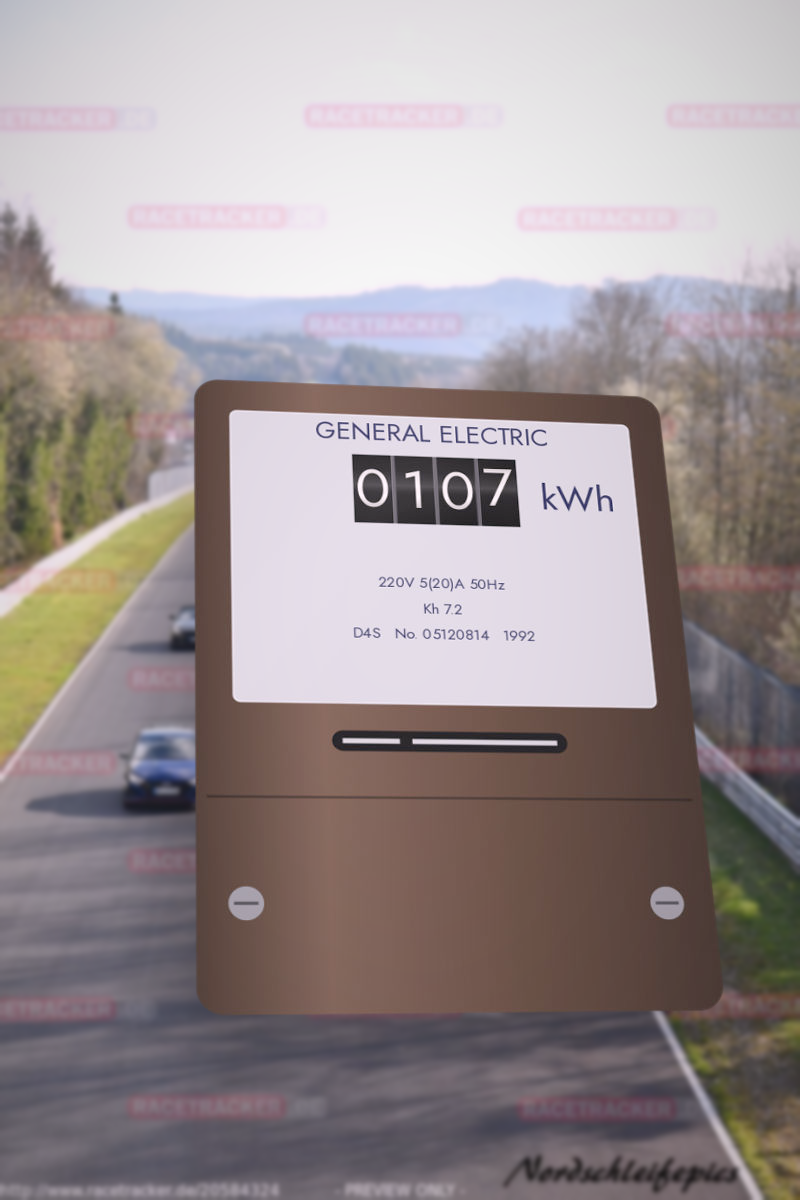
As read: **107** kWh
